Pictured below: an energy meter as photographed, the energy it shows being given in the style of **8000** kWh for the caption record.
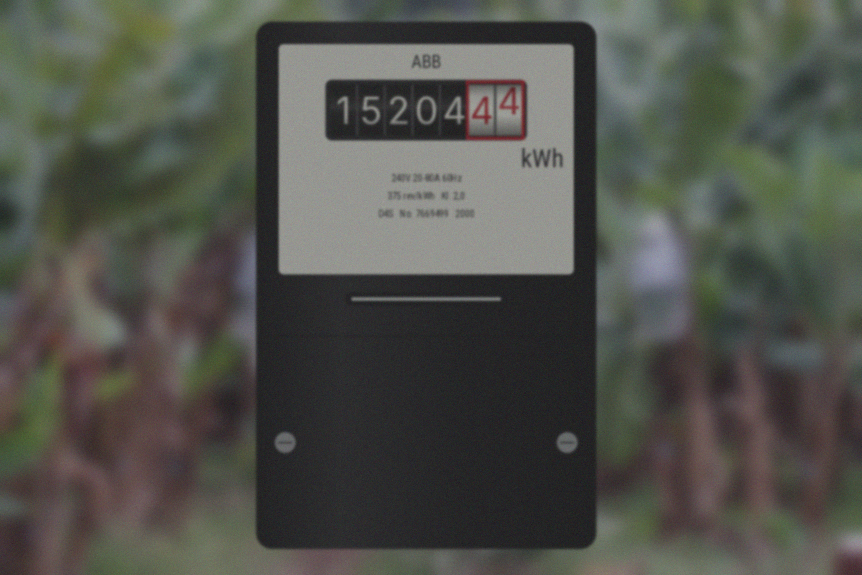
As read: **15204.44** kWh
